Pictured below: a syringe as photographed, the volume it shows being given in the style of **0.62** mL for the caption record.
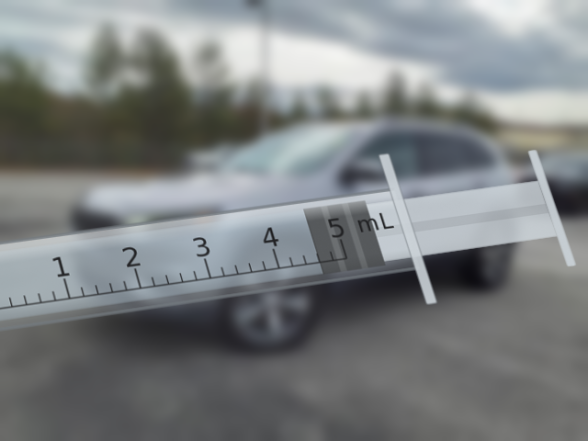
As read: **4.6** mL
